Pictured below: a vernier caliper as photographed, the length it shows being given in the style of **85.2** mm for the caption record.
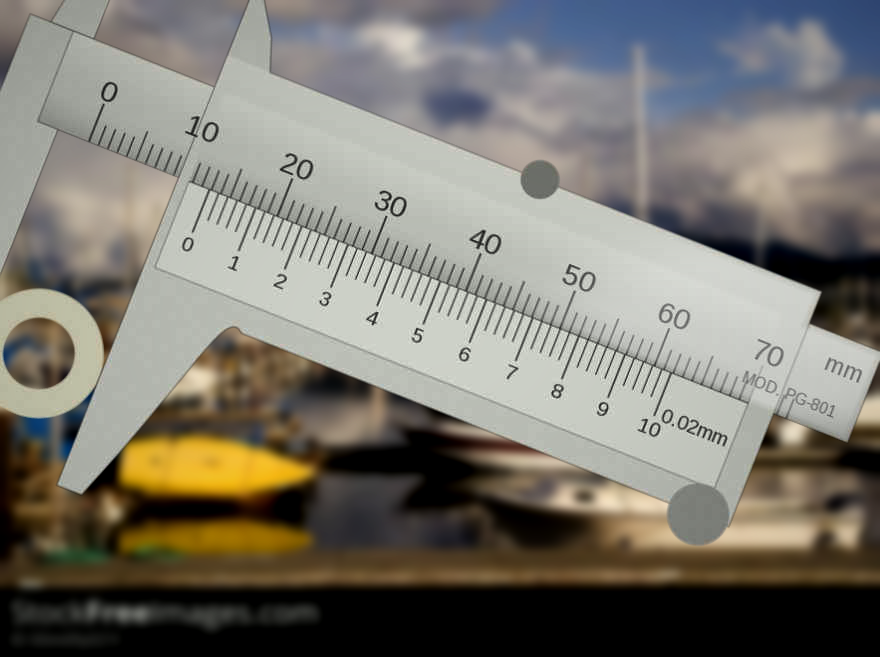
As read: **12.8** mm
